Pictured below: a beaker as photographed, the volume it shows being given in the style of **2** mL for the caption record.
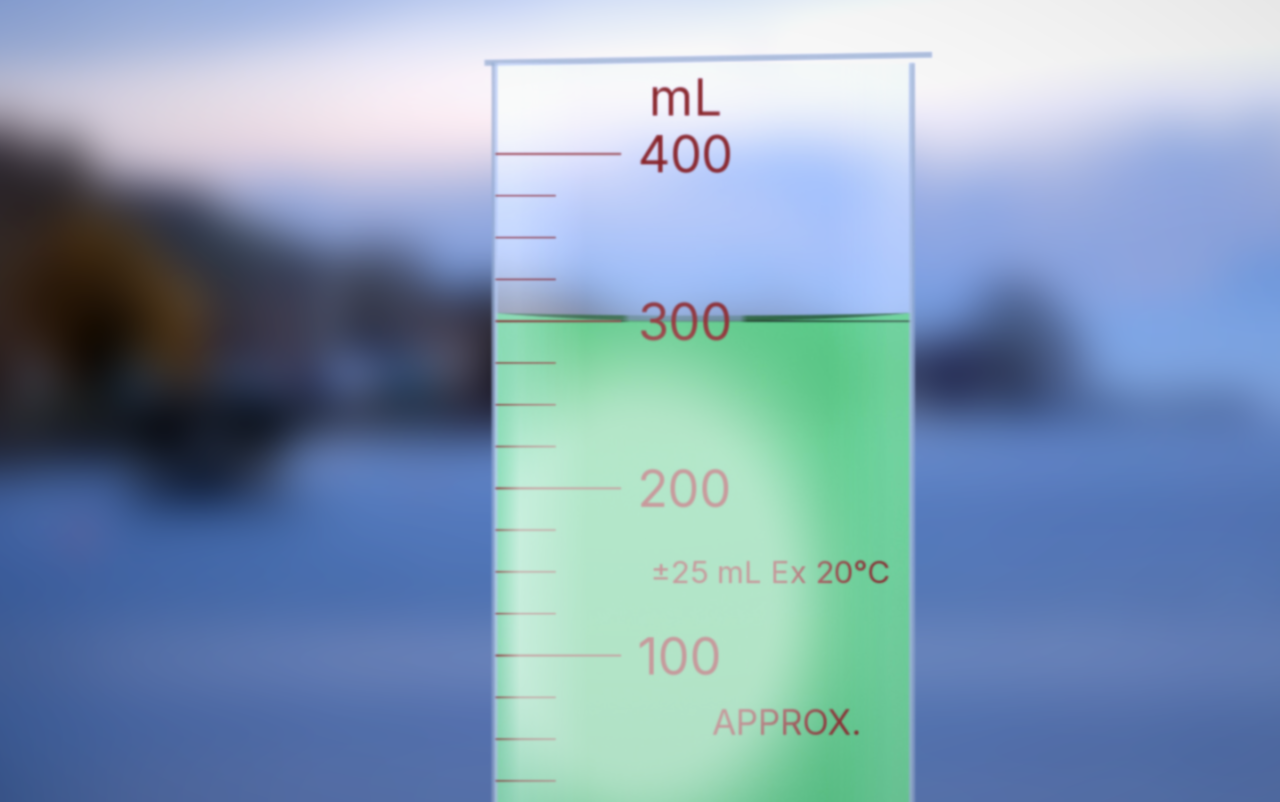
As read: **300** mL
